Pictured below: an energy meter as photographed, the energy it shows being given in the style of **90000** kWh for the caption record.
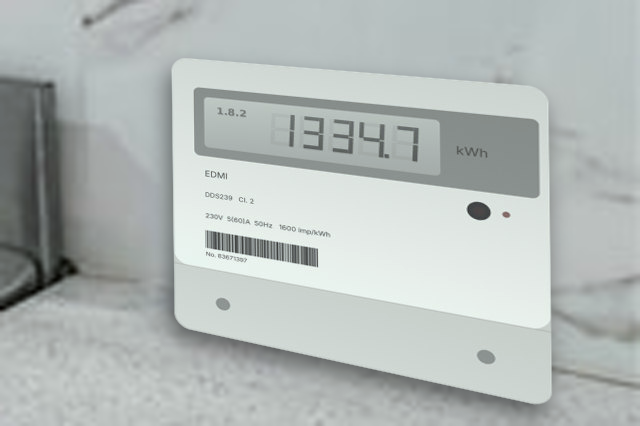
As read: **1334.7** kWh
